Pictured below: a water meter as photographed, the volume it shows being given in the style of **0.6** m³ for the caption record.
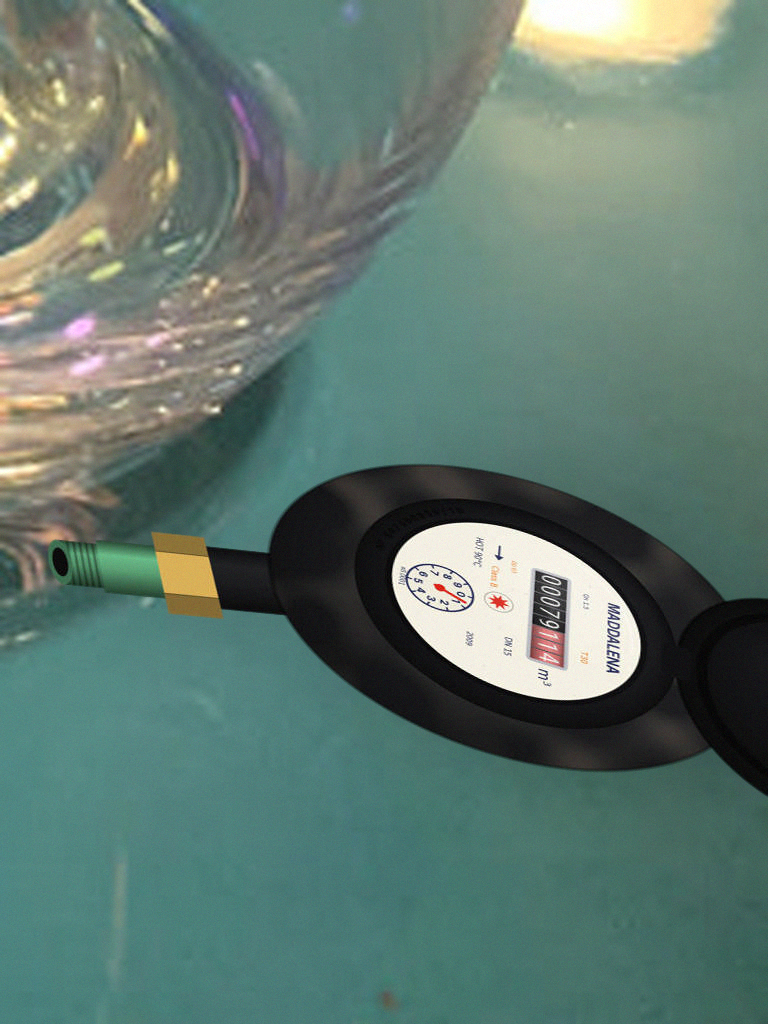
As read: **79.1140** m³
